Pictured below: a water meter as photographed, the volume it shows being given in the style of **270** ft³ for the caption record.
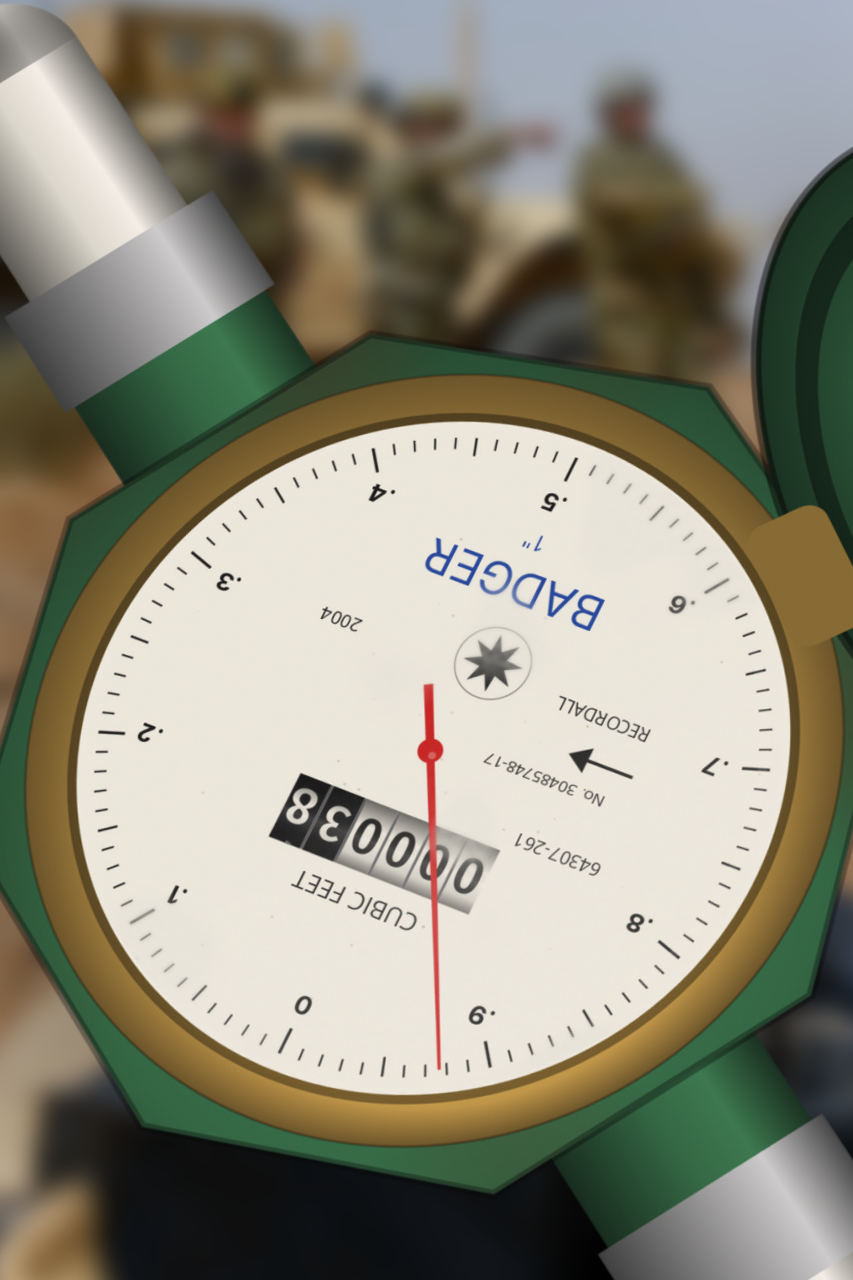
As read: **37.92** ft³
